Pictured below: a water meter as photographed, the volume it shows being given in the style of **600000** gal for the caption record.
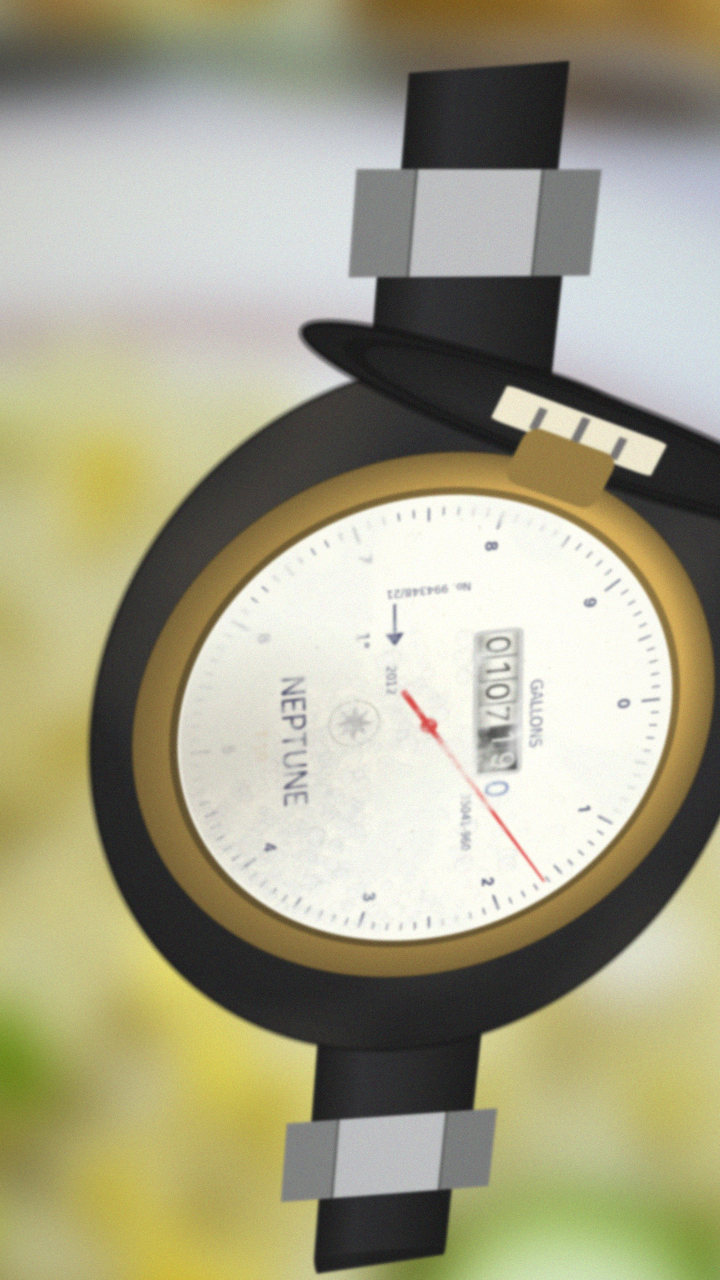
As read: **107191.6** gal
